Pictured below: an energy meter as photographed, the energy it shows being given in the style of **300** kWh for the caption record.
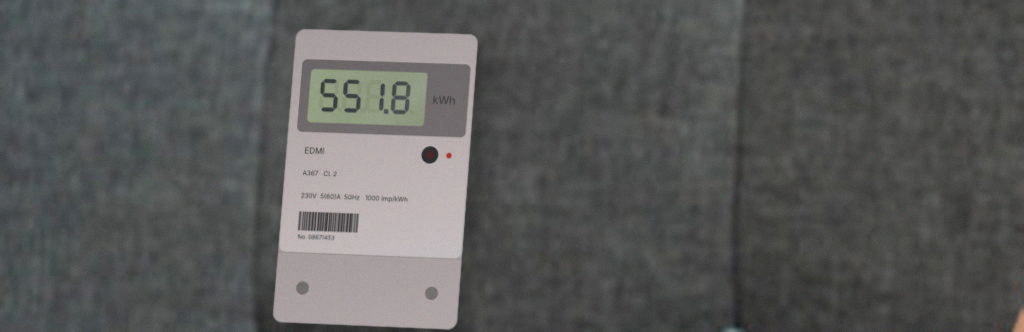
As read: **551.8** kWh
